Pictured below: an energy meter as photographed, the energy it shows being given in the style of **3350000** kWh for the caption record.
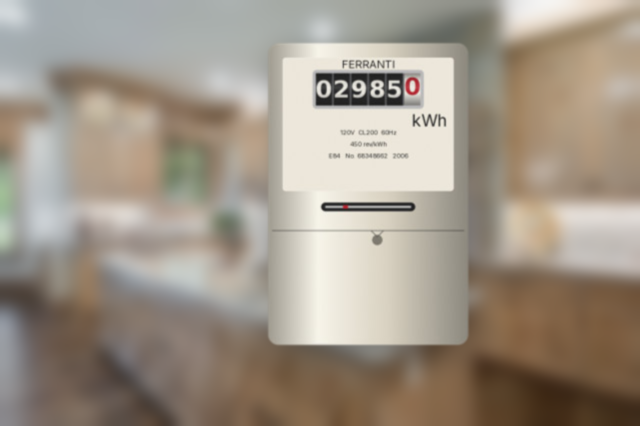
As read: **2985.0** kWh
